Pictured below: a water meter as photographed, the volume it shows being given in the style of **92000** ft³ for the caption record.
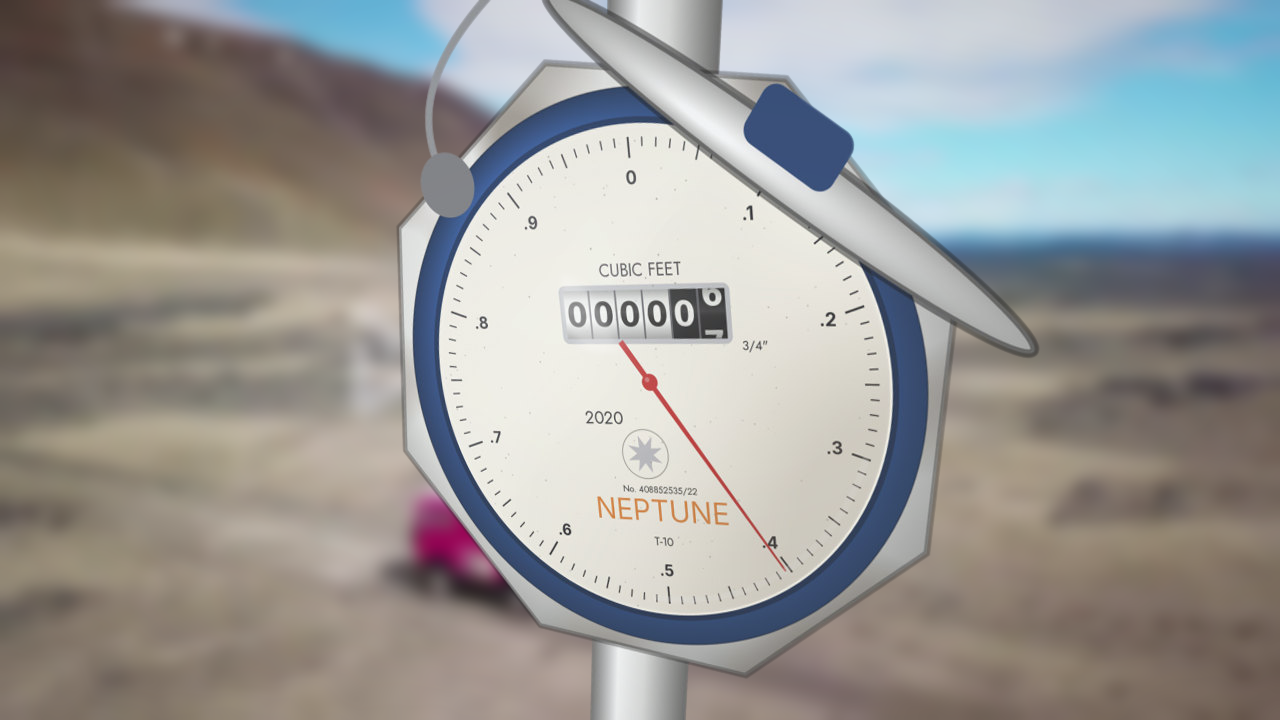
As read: **6.40** ft³
